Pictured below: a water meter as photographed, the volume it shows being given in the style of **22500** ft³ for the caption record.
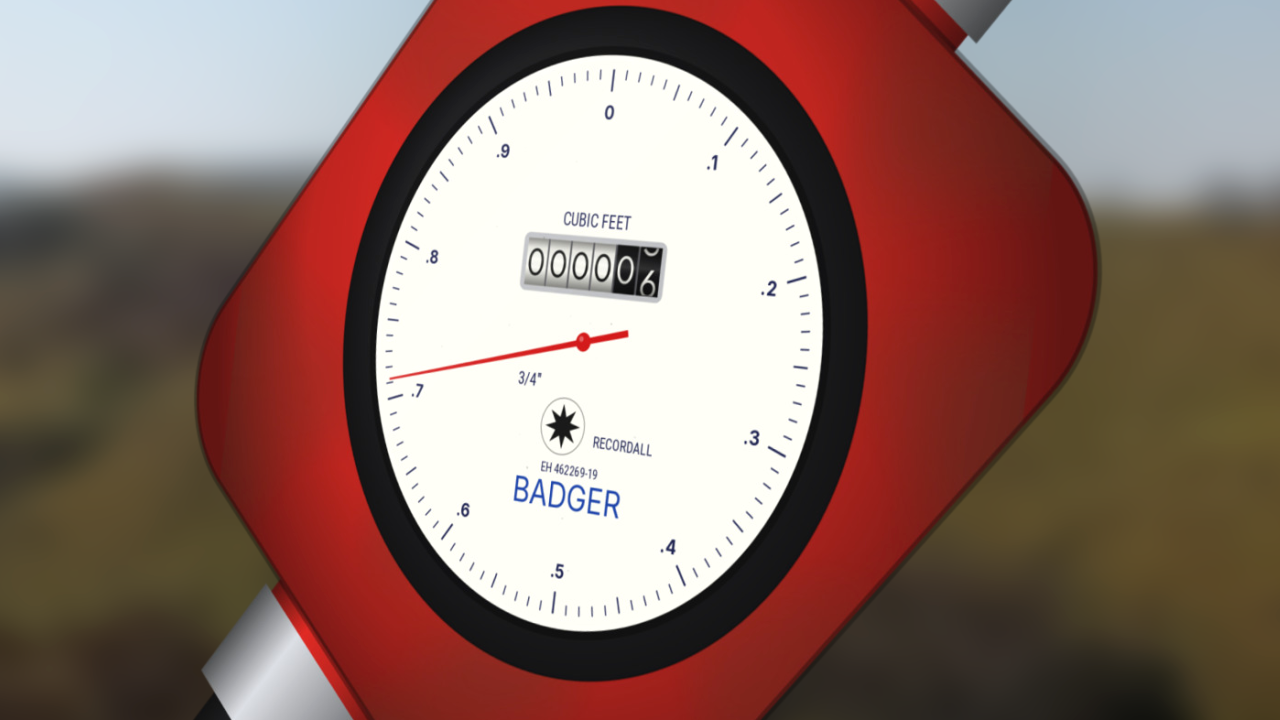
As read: **5.71** ft³
